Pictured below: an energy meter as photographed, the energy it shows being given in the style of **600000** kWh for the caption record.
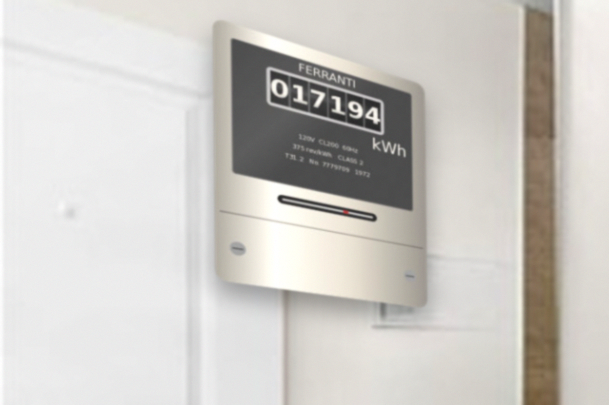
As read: **17194** kWh
